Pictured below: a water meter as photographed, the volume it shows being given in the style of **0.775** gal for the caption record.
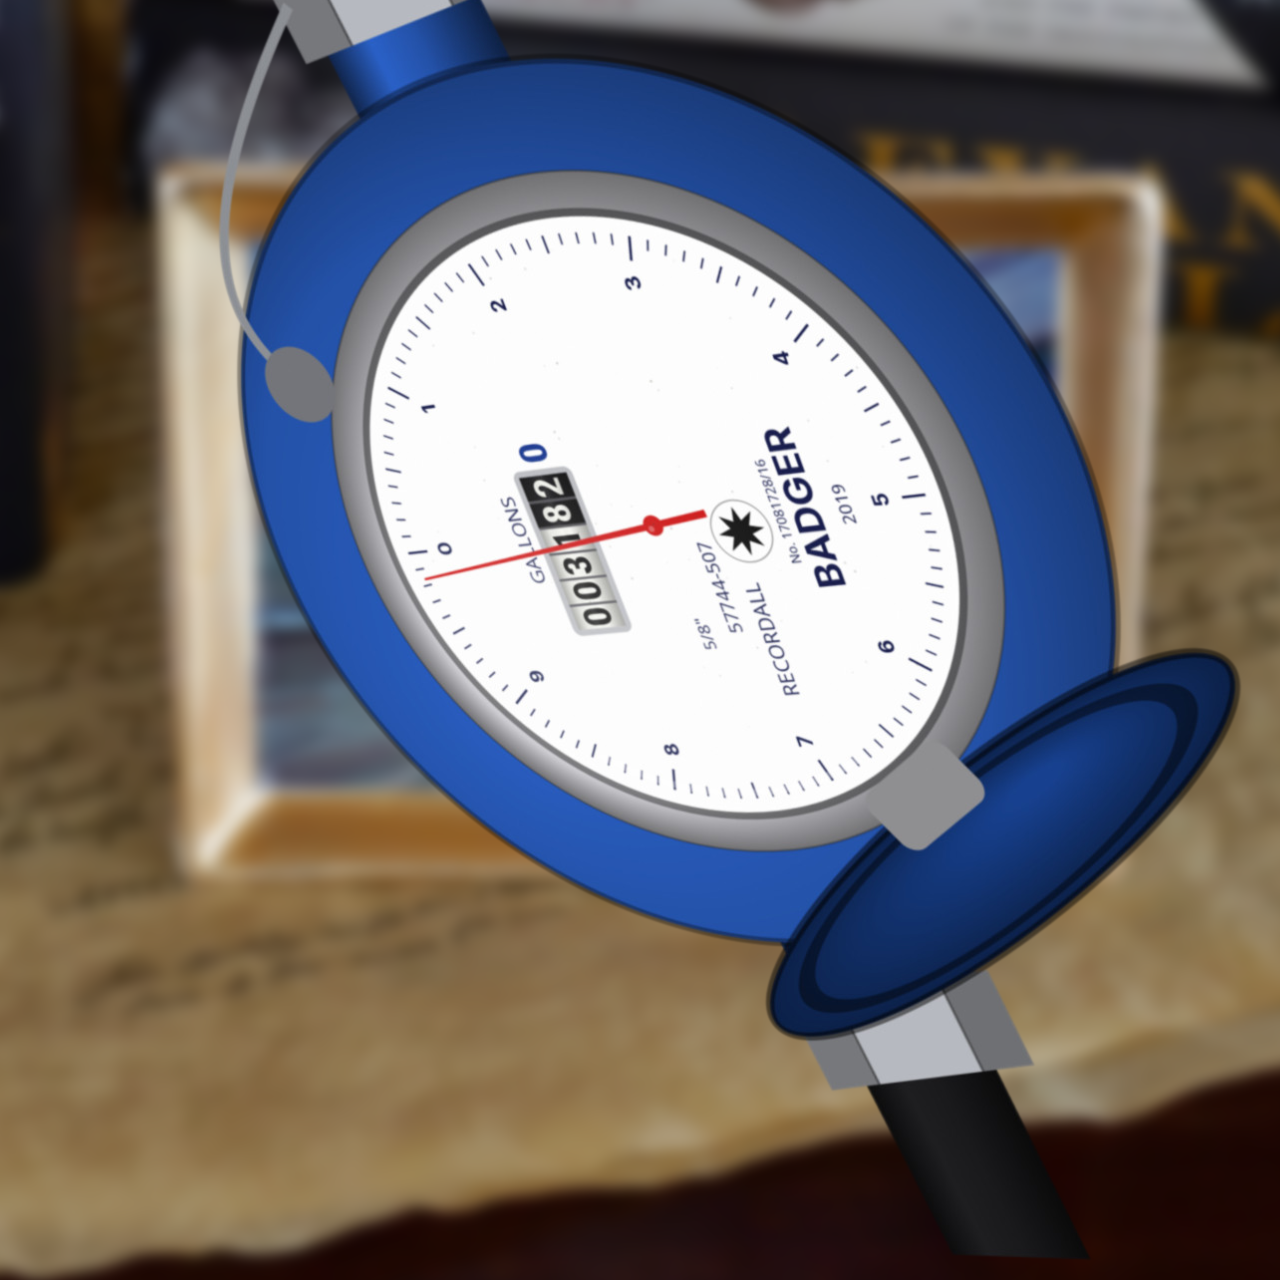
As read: **31819.8** gal
